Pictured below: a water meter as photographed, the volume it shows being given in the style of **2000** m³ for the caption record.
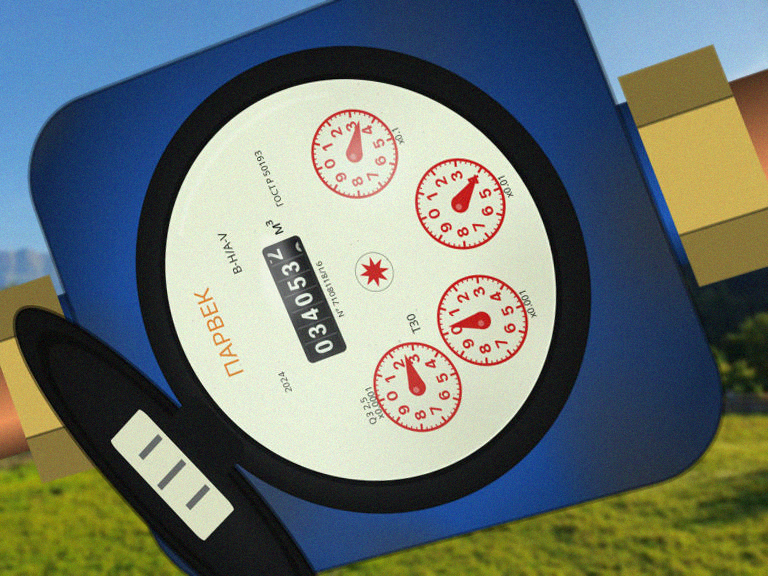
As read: **340532.3402** m³
